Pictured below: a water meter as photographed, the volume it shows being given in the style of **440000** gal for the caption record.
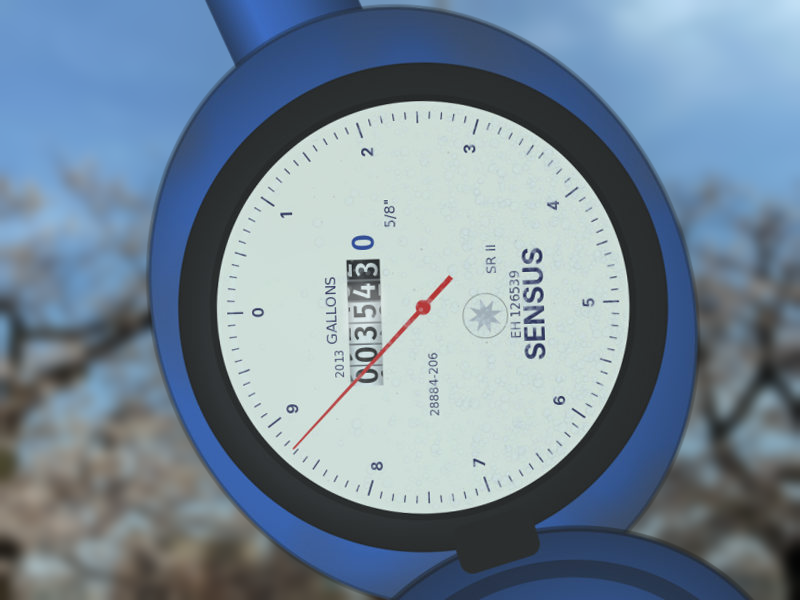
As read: **35428.7** gal
